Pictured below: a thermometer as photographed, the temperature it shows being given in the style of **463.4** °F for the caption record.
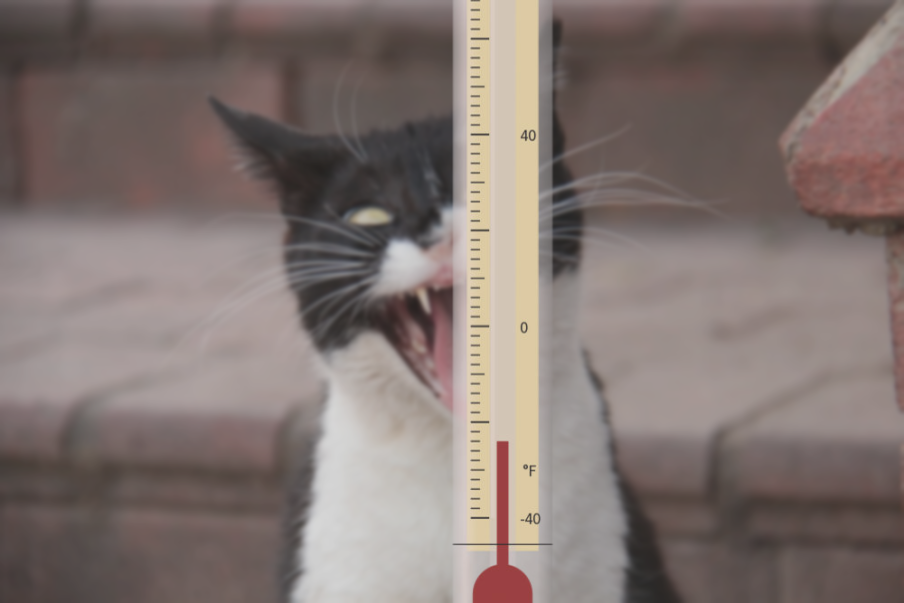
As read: **-24** °F
